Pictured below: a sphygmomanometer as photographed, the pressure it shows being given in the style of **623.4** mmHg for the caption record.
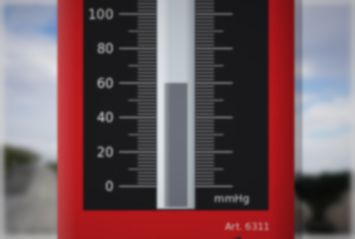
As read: **60** mmHg
